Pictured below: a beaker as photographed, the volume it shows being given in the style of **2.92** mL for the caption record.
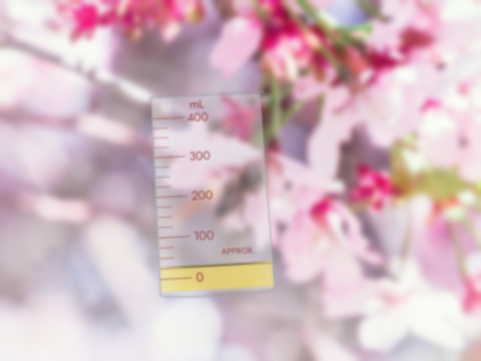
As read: **25** mL
